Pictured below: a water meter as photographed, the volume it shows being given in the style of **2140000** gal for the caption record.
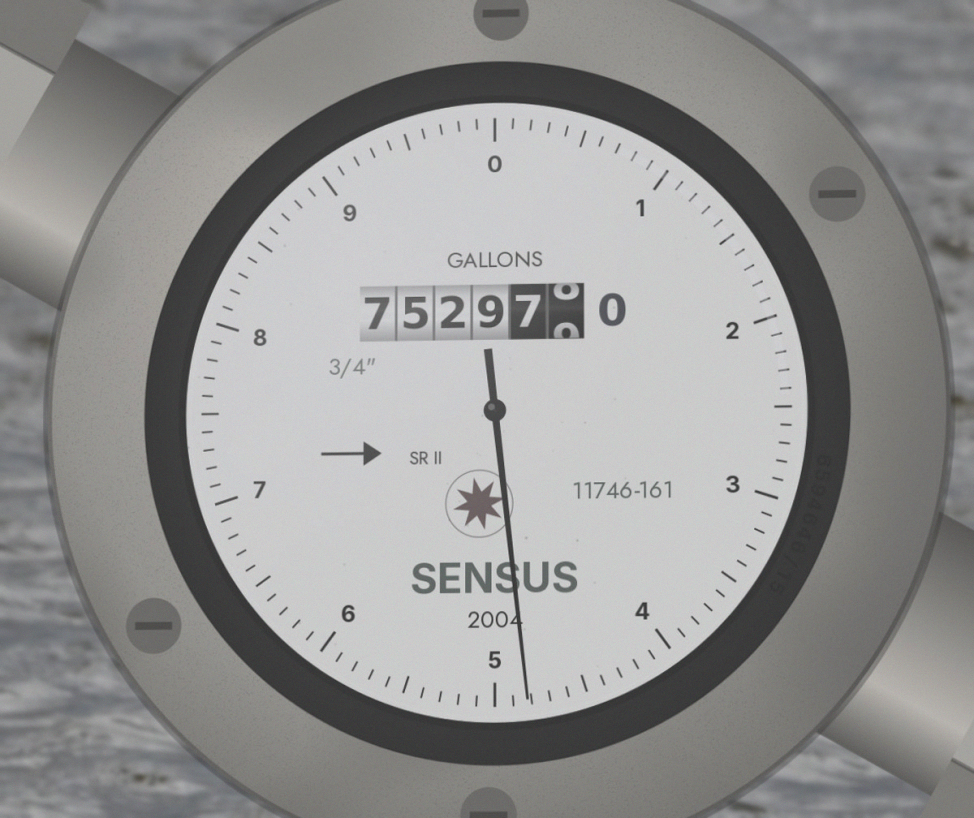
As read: **7529784.8** gal
